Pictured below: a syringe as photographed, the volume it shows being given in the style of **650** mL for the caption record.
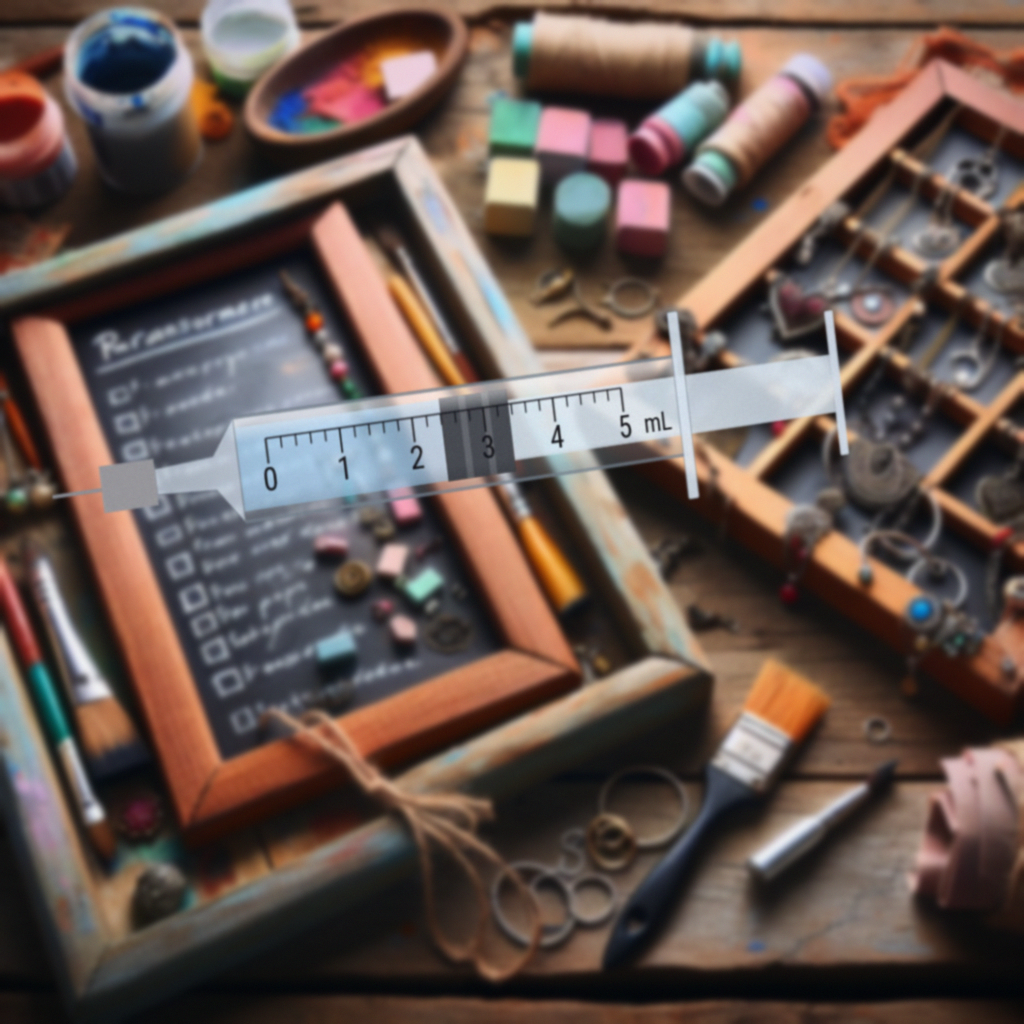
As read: **2.4** mL
